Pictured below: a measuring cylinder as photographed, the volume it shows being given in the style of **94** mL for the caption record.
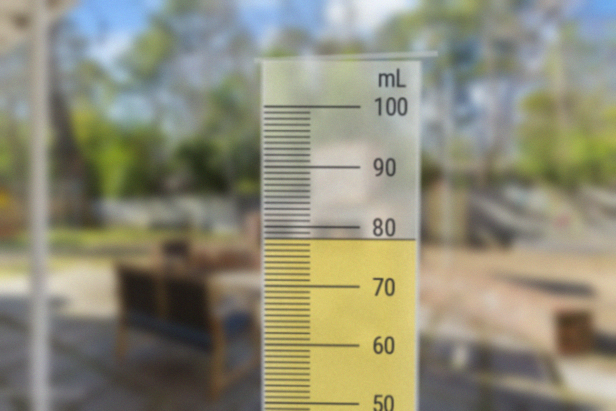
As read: **78** mL
